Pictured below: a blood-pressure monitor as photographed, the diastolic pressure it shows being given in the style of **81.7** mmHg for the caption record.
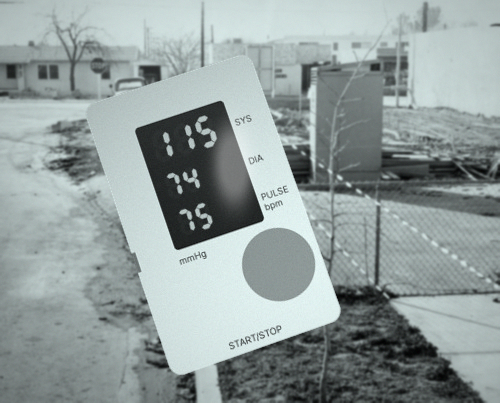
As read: **74** mmHg
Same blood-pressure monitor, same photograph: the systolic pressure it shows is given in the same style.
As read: **115** mmHg
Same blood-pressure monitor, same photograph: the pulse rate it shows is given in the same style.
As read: **75** bpm
